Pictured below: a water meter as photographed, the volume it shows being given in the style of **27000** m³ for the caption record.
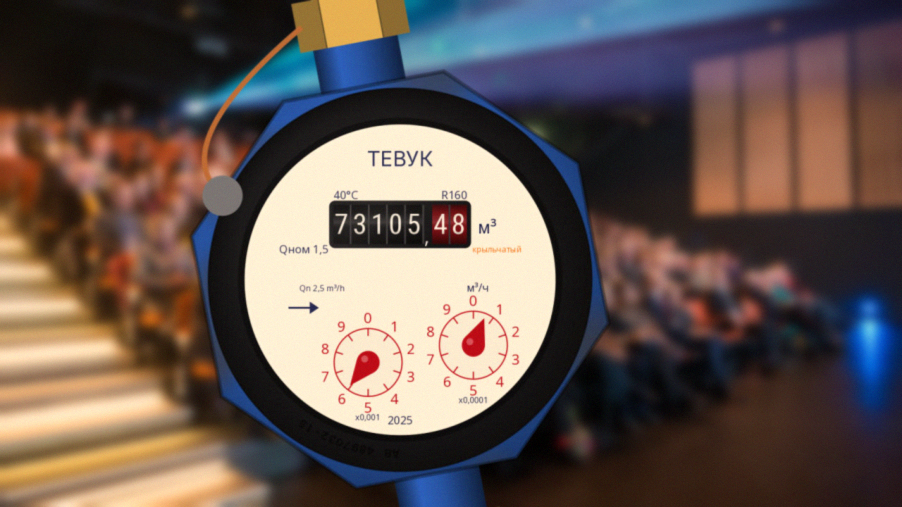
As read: **73105.4860** m³
